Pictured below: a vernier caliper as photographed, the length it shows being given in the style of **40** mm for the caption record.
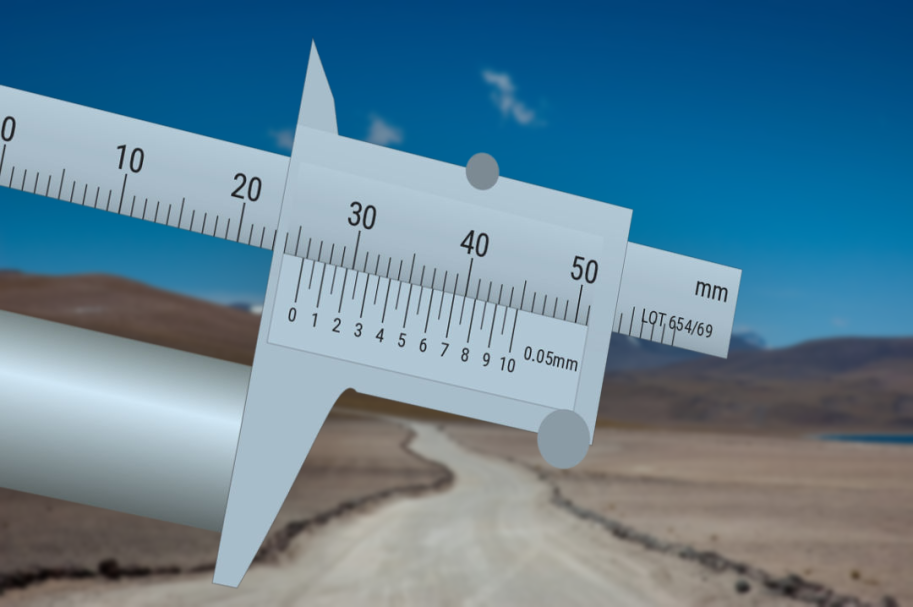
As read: **25.7** mm
